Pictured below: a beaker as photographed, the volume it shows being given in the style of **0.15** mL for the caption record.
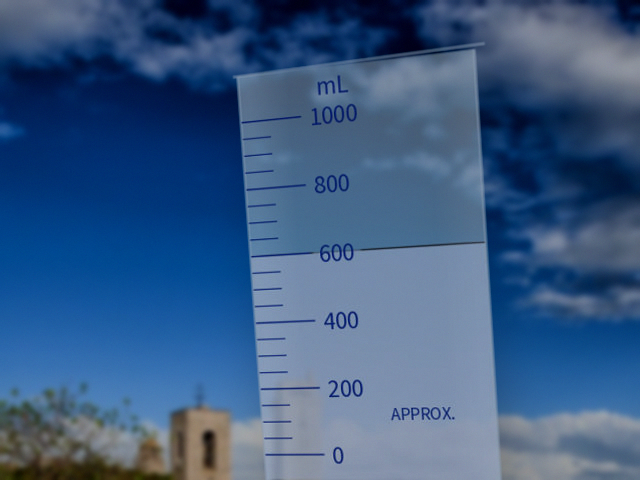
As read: **600** mL
